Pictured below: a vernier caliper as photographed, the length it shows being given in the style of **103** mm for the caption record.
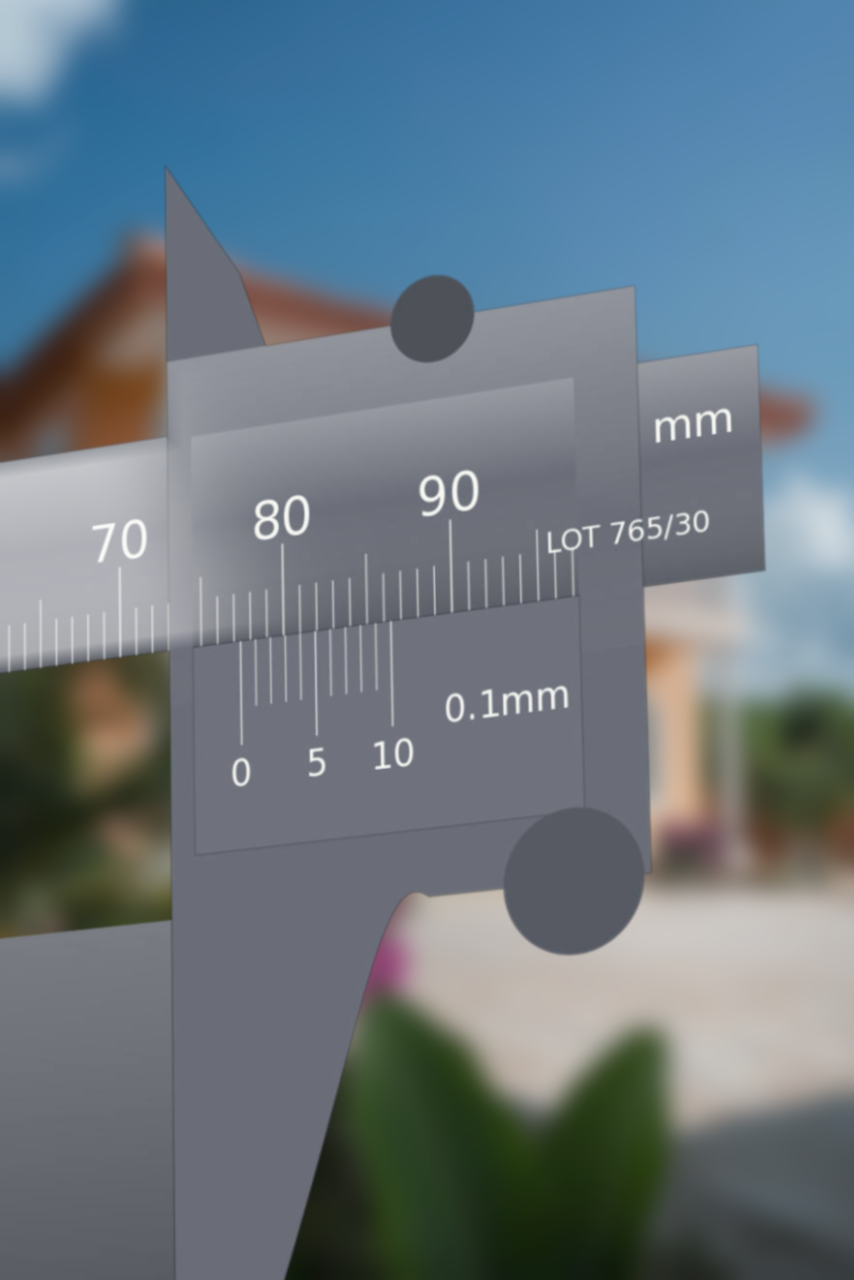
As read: **77.4** mm
